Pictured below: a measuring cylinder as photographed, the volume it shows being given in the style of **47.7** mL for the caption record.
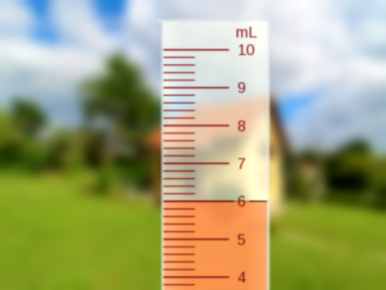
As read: **6** mL
